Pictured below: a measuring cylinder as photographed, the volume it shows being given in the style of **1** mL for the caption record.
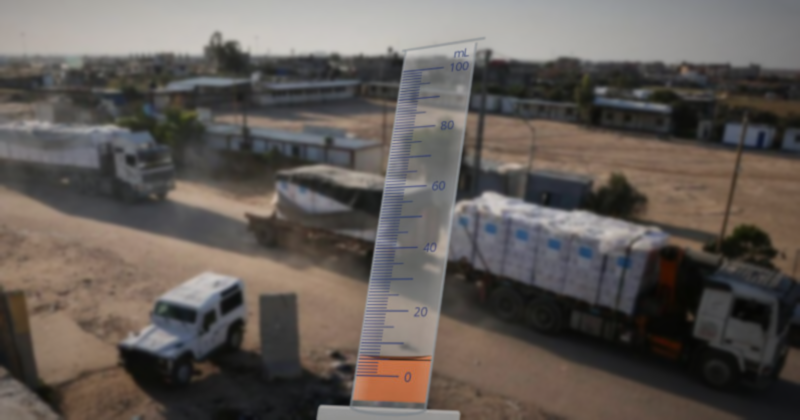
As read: **5** mL
